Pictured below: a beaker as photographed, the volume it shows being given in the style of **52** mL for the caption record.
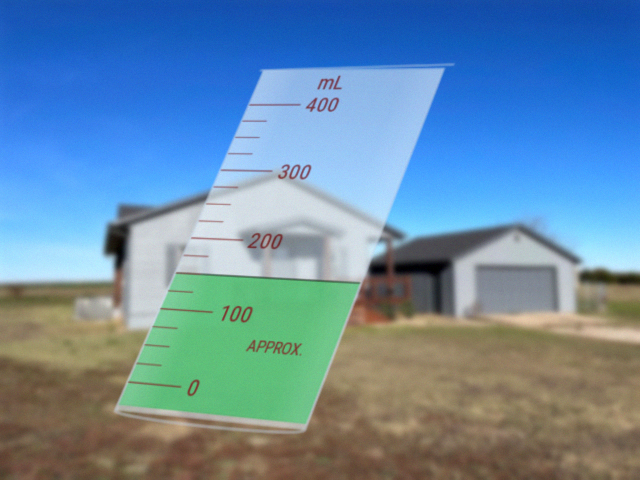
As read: **150** mL
